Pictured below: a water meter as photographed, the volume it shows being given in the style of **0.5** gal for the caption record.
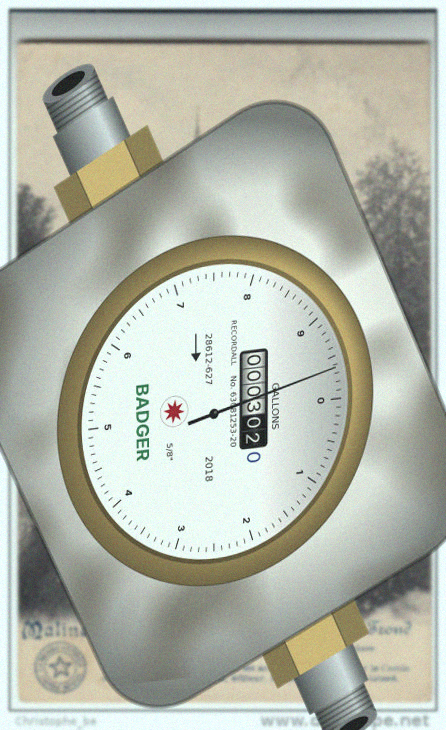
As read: **3019.6** gal
